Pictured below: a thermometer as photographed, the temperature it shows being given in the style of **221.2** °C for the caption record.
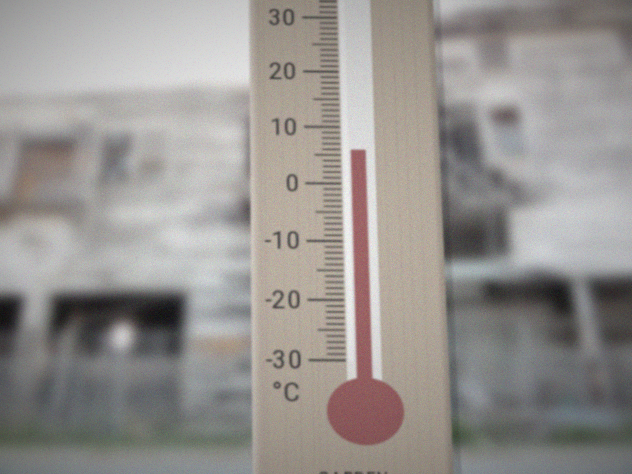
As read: **6** °C
